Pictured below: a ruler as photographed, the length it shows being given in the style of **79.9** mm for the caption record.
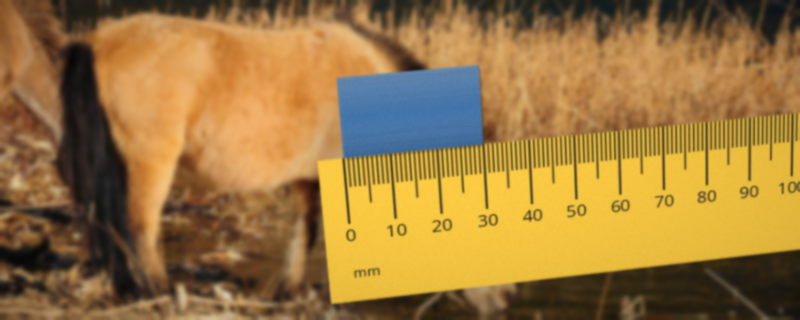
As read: **30** mm
